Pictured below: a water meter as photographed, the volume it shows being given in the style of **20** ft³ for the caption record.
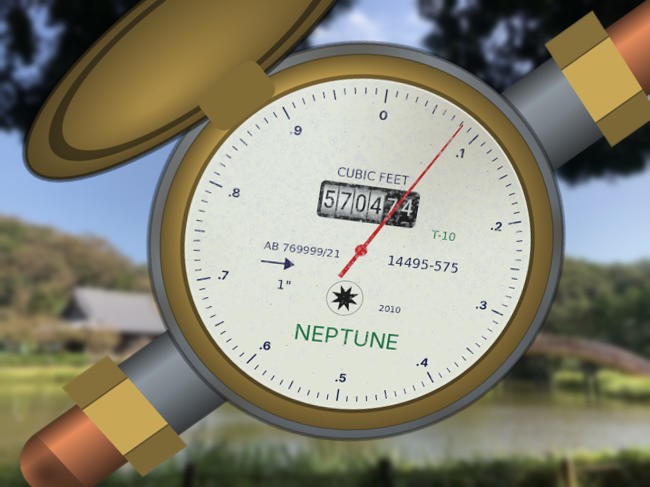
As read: **570474.08** ft³
